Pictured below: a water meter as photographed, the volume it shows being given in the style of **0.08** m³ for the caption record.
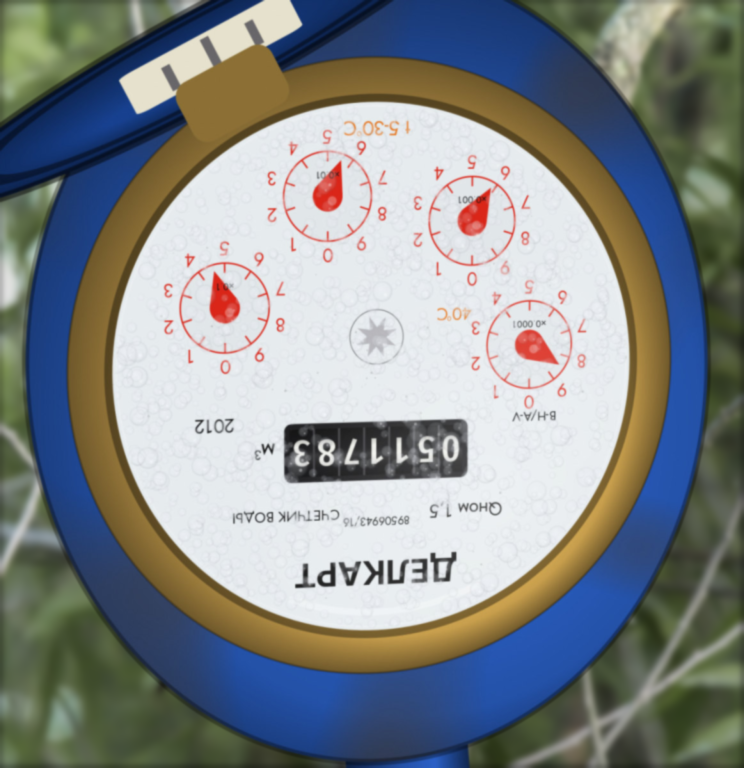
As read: **511783.4558** m³
